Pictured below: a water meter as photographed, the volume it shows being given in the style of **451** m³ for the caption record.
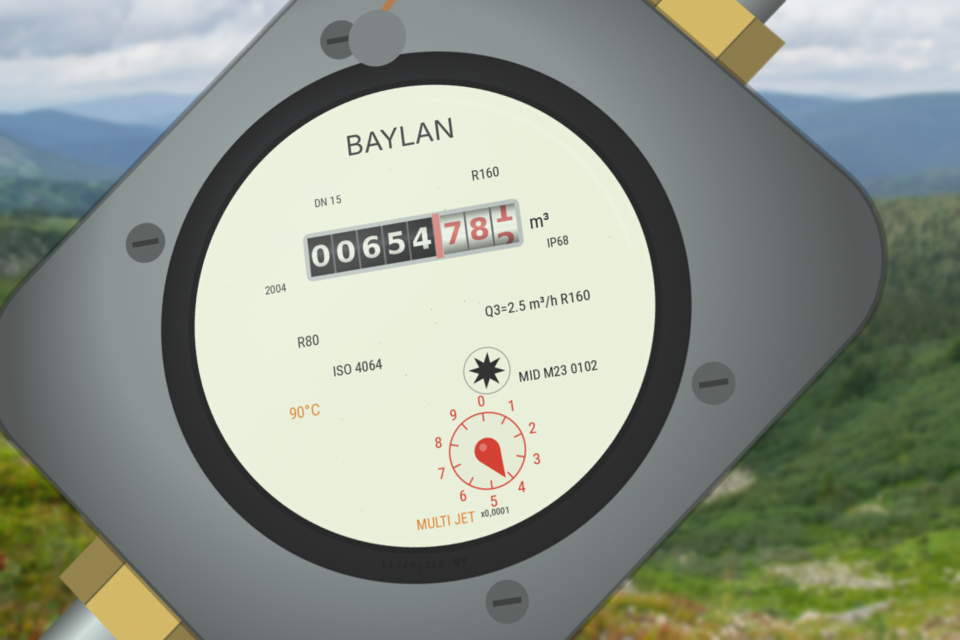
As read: **654.7814** m³
